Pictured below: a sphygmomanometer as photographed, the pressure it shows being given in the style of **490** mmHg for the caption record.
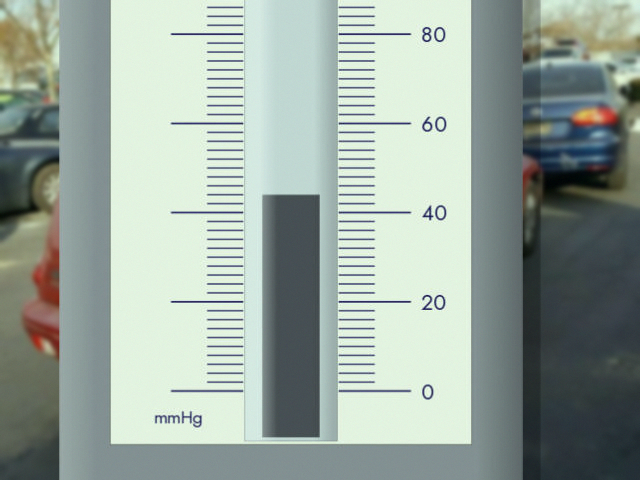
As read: **44** mmHg
